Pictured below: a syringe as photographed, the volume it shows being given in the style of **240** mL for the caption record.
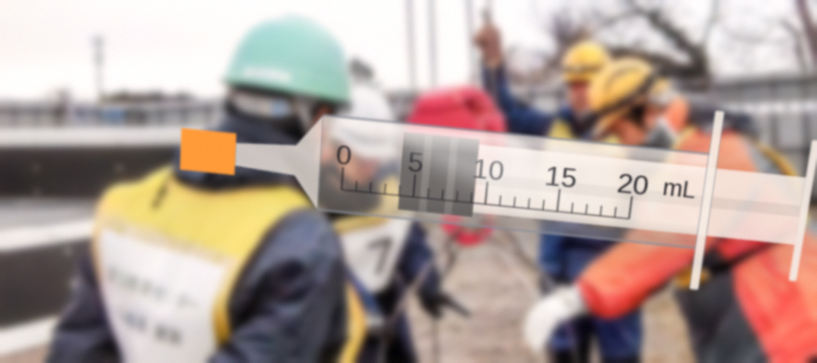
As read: **4** mL
